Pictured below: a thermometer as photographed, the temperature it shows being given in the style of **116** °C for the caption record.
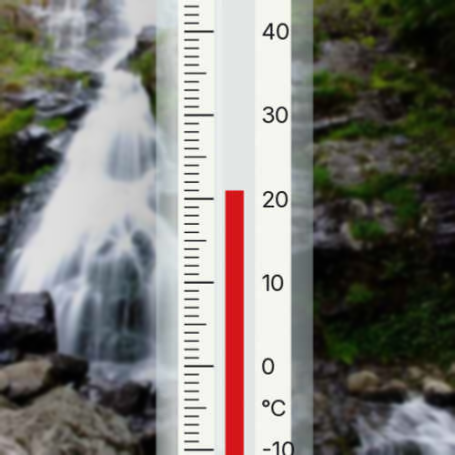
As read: **21** °C
